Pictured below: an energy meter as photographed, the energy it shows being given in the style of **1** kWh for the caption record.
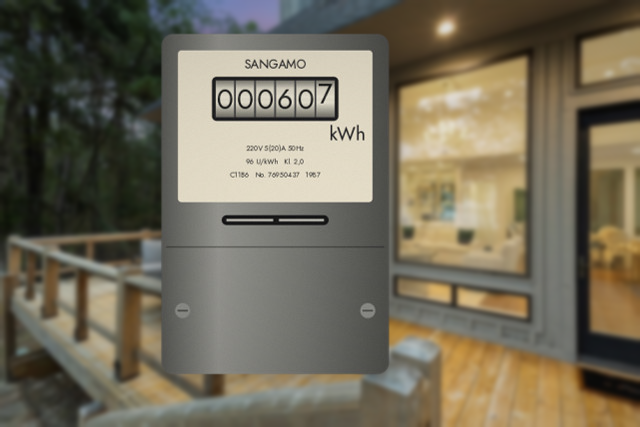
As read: **607** kWh
